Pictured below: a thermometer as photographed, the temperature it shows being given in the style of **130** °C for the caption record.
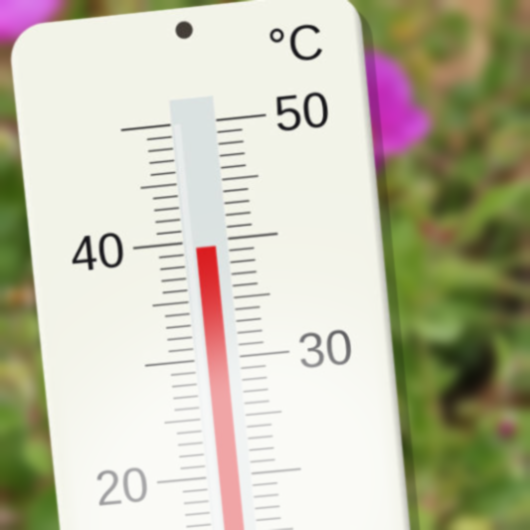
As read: **39.5** °C
